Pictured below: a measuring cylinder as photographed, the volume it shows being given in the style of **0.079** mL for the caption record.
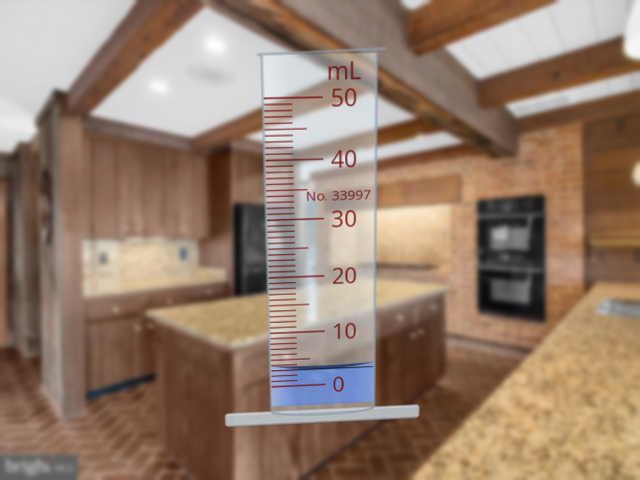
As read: **3** mL
